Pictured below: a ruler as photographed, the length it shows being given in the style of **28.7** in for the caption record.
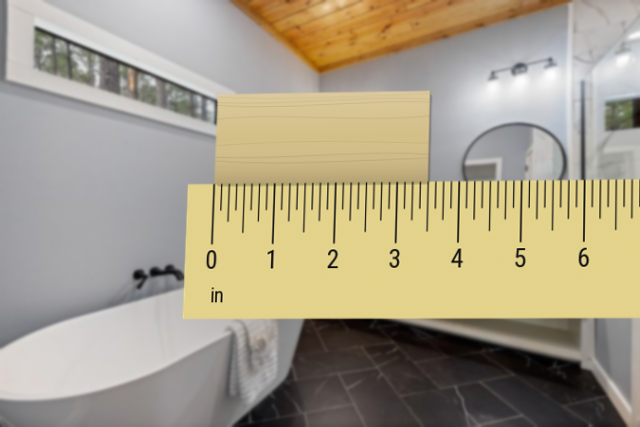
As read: **3.5** in
